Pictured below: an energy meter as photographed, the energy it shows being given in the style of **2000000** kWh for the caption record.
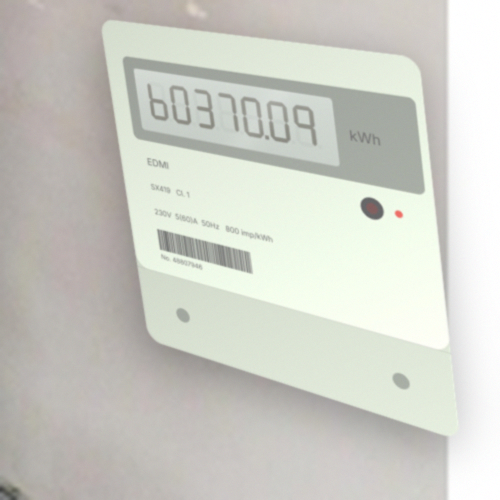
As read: **60370.09** kWh
